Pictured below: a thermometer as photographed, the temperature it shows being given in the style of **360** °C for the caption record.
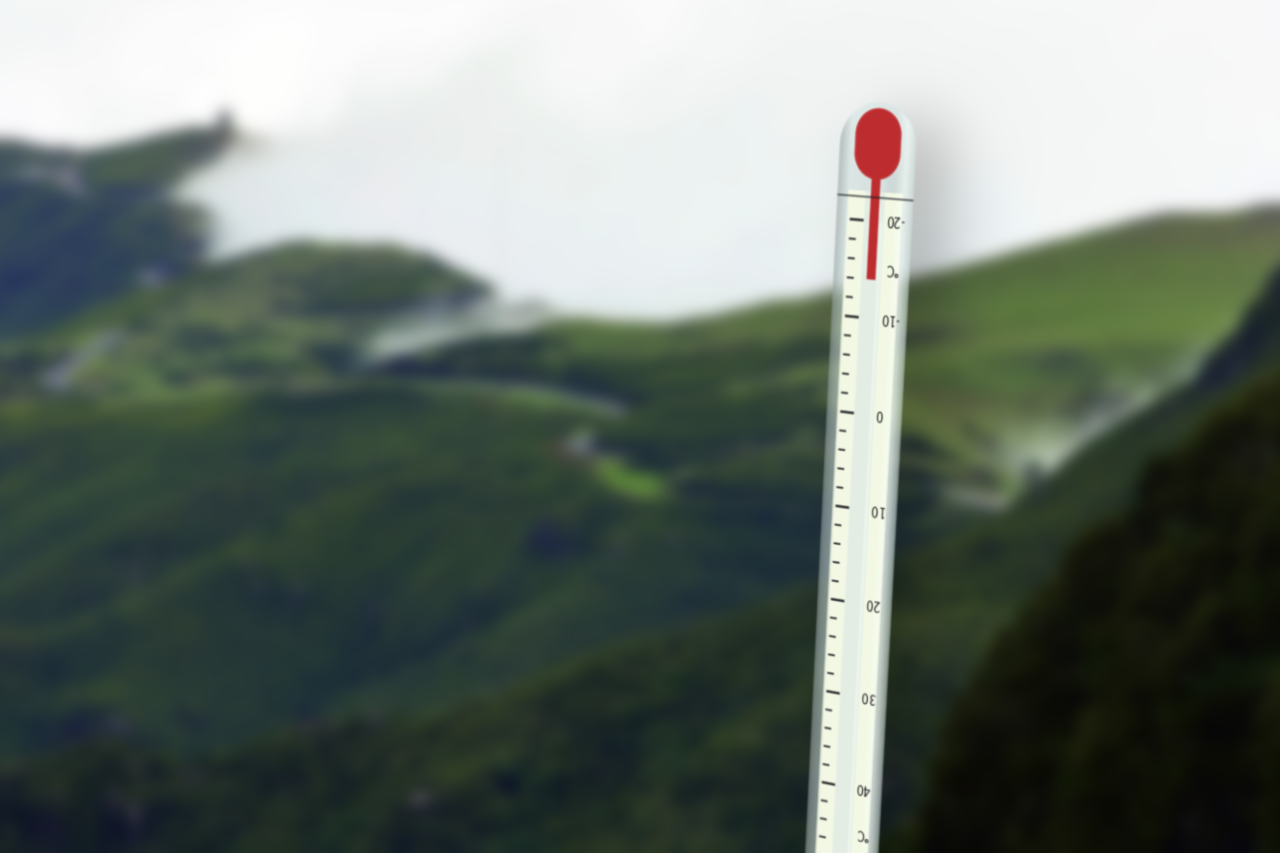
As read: **-14** °C
